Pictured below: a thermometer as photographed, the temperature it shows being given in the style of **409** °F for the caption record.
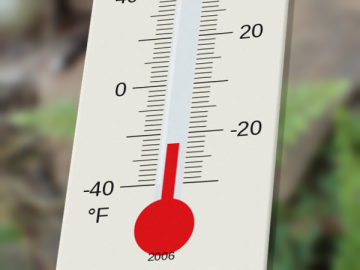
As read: **-24** °F
